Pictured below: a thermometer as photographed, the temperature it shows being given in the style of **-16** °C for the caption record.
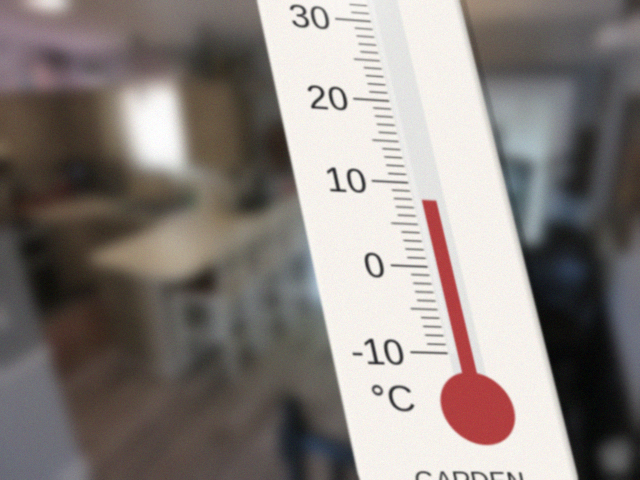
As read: **8** °C
